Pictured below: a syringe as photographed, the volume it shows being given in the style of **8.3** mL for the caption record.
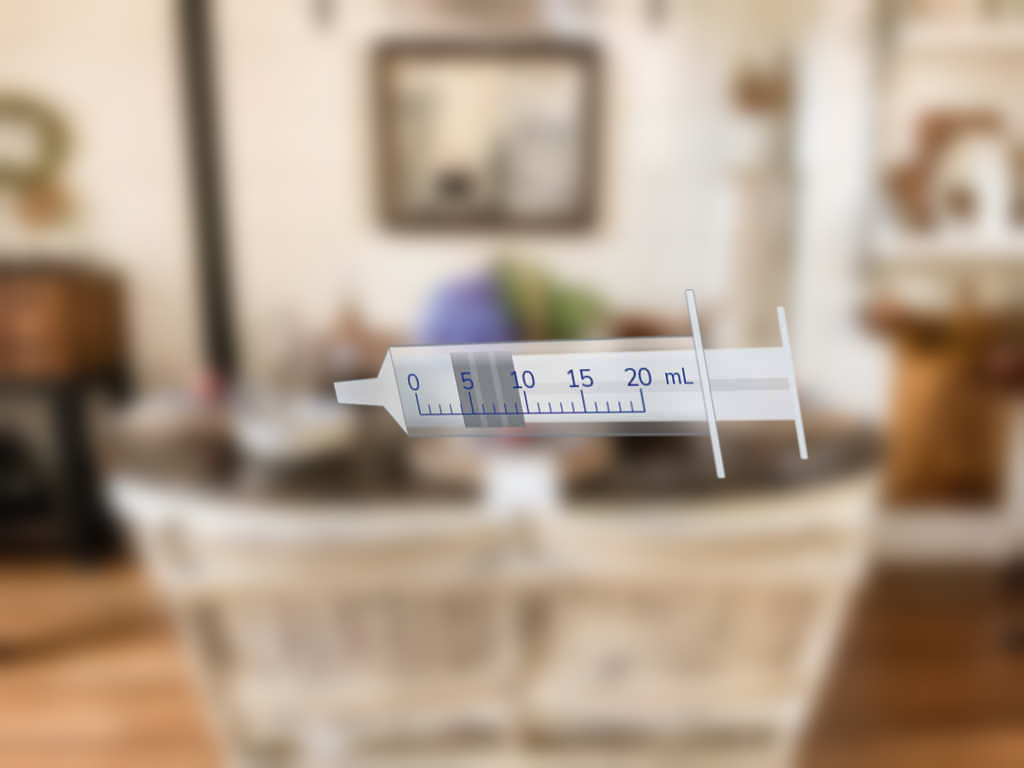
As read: **4** mL
